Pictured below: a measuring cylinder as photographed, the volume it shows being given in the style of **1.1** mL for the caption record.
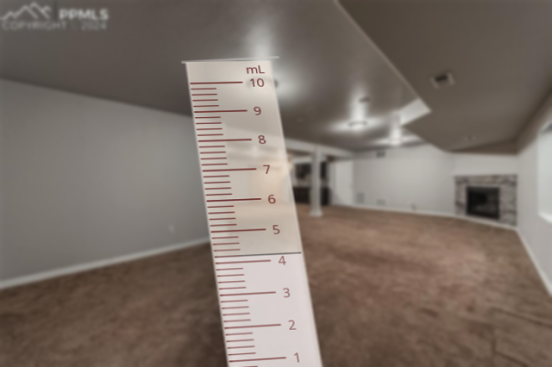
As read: **4.2** mL
